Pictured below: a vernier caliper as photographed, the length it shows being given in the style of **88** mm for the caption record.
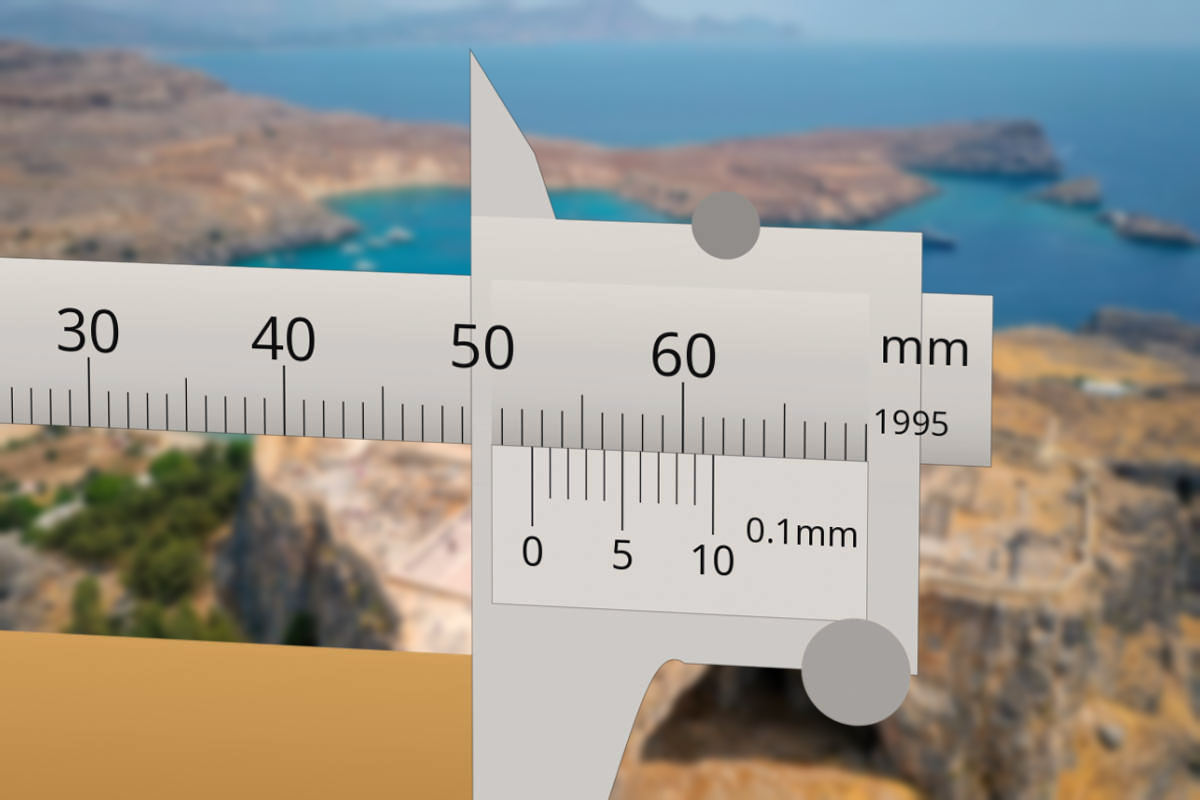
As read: **52.5** mm
